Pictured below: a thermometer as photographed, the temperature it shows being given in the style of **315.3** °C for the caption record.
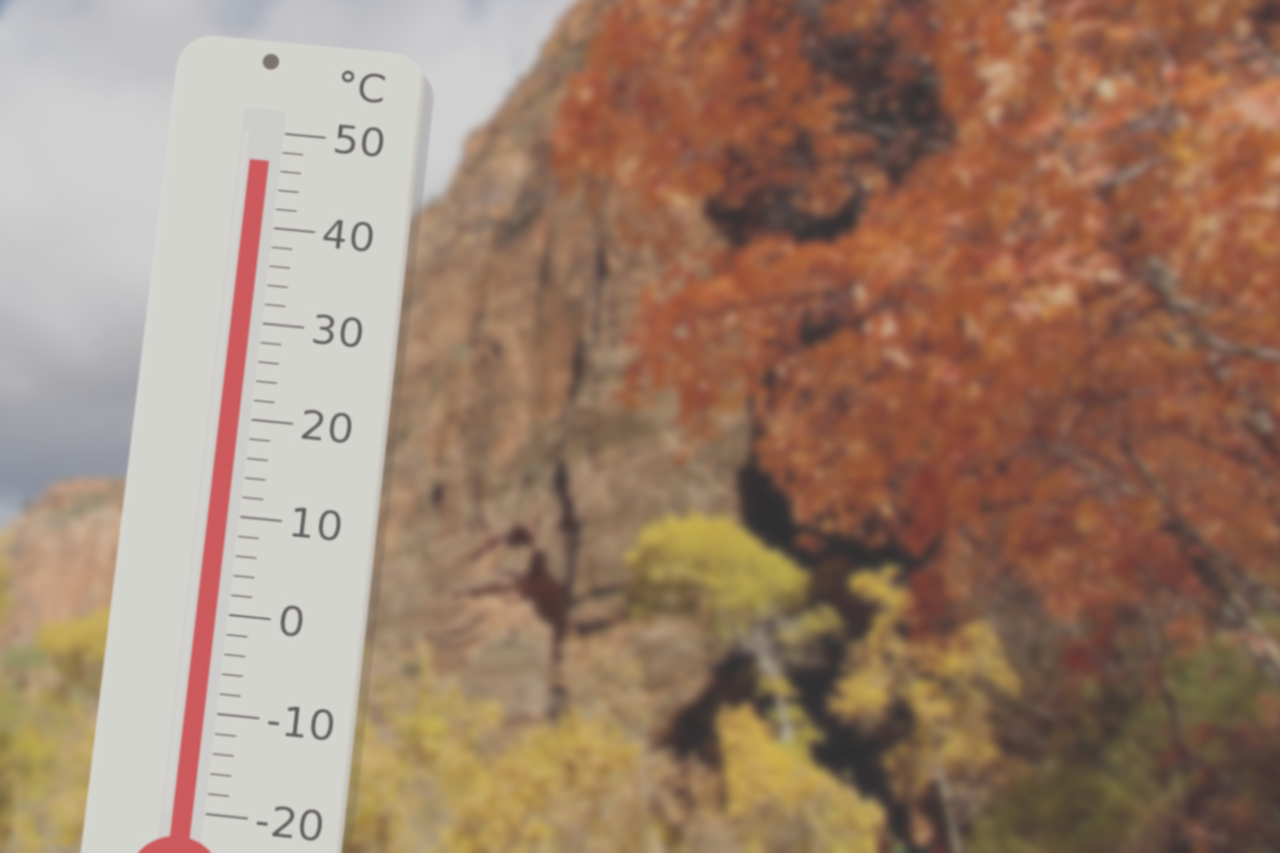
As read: **47** °C
